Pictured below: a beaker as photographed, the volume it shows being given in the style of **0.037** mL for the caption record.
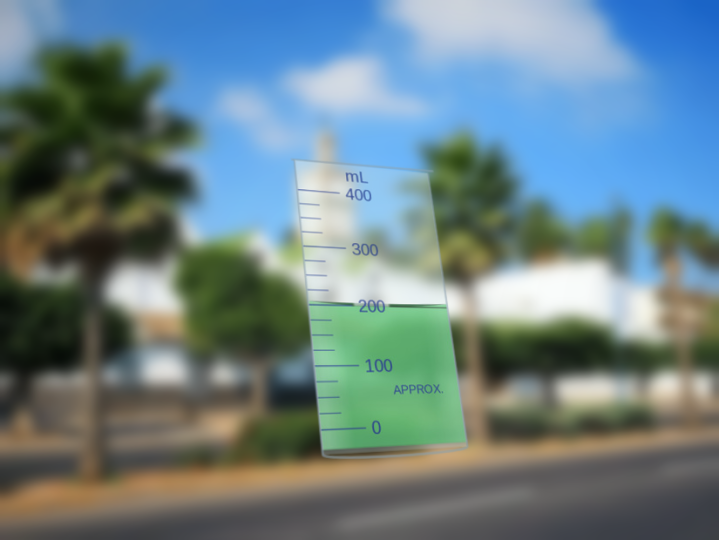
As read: **200** mL
